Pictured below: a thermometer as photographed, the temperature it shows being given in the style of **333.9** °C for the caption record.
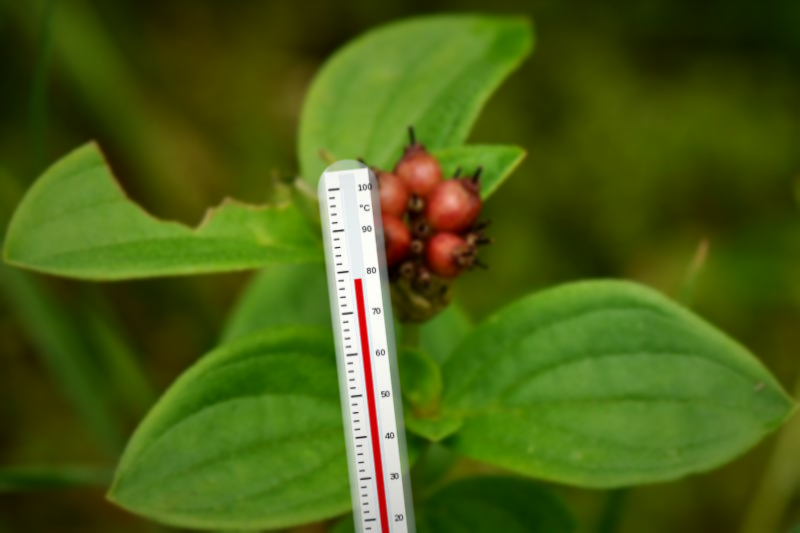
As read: **78** °C
